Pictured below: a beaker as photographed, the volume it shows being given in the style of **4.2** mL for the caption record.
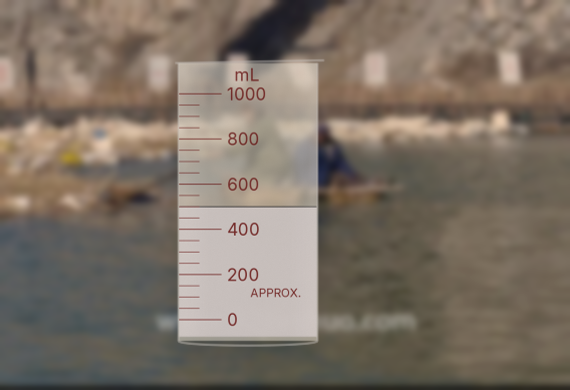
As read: **500** mL
